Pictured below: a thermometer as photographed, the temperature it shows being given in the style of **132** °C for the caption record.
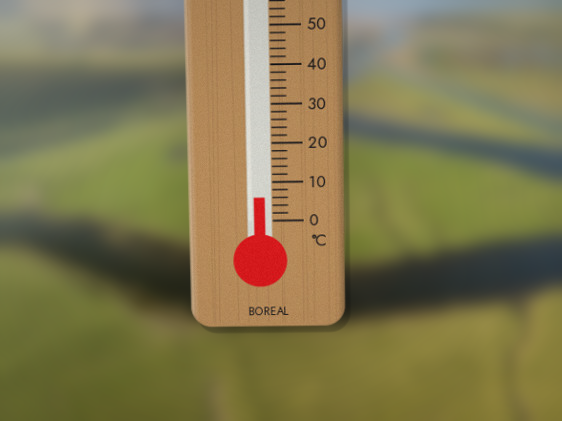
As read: **6** °C
